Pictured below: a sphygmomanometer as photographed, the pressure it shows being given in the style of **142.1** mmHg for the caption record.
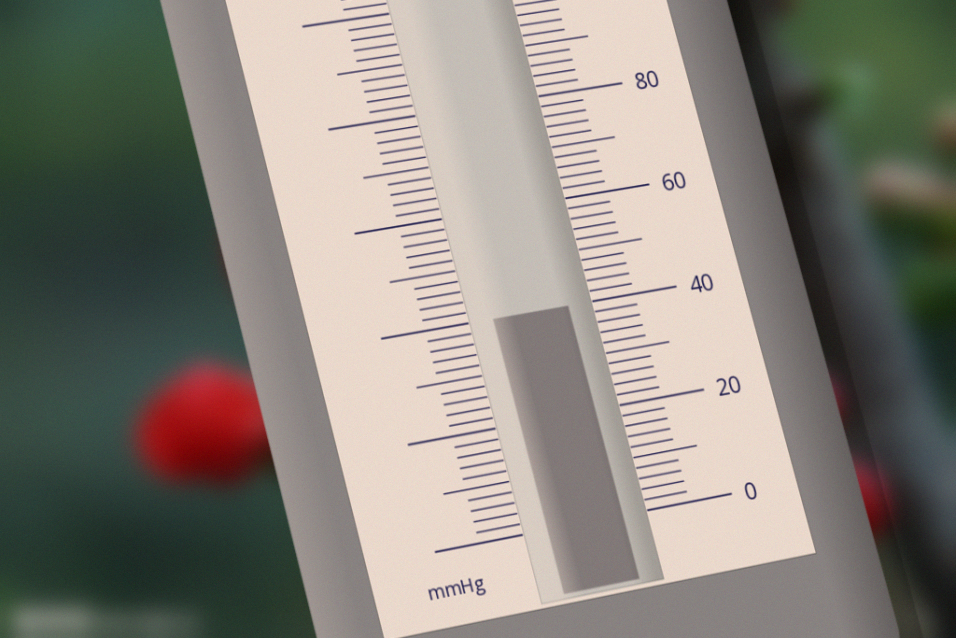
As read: **40** mmHg
